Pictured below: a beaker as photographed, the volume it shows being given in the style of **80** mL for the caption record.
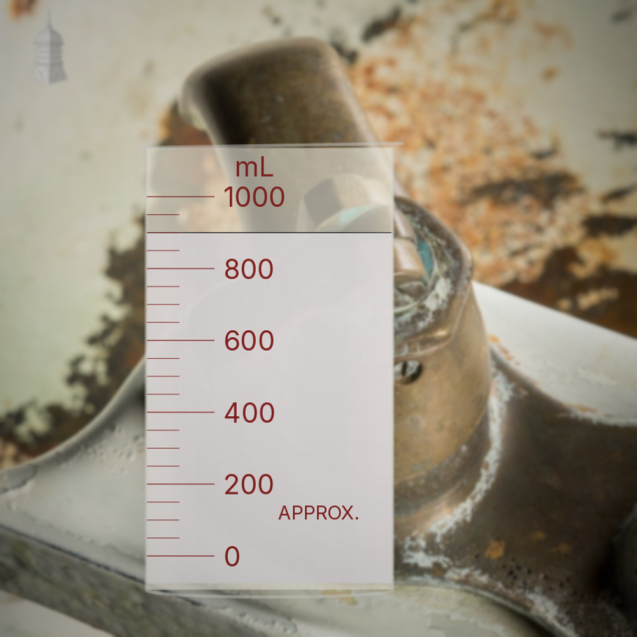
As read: **900** mL
